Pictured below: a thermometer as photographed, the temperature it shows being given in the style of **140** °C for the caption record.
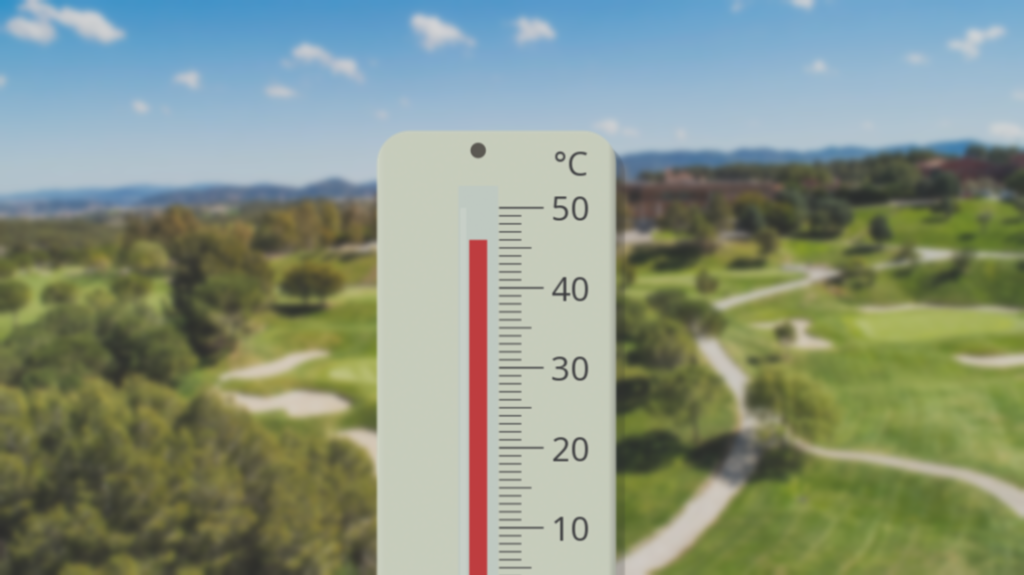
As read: **46** °C
